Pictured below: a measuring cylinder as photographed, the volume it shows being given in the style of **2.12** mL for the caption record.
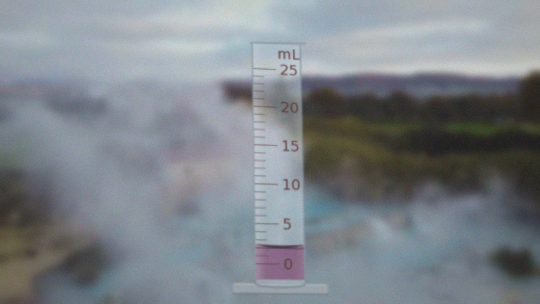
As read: **2** mL
